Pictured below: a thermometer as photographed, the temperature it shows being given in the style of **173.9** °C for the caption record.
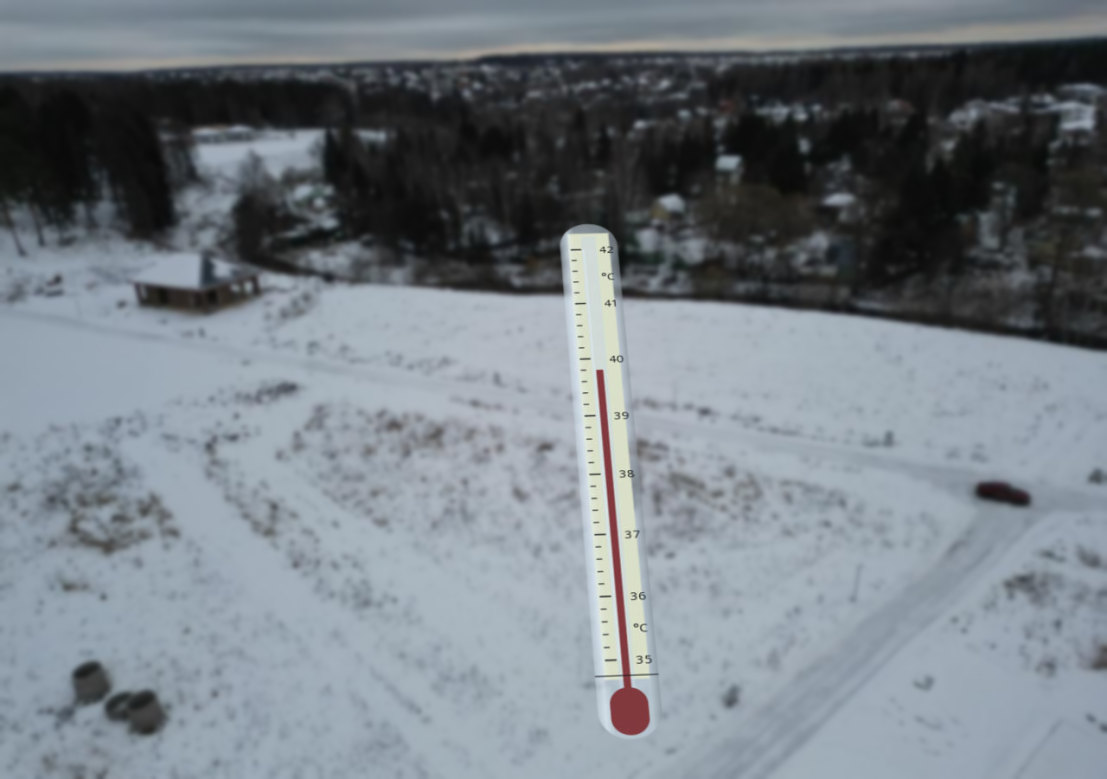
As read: **39.8** °C
